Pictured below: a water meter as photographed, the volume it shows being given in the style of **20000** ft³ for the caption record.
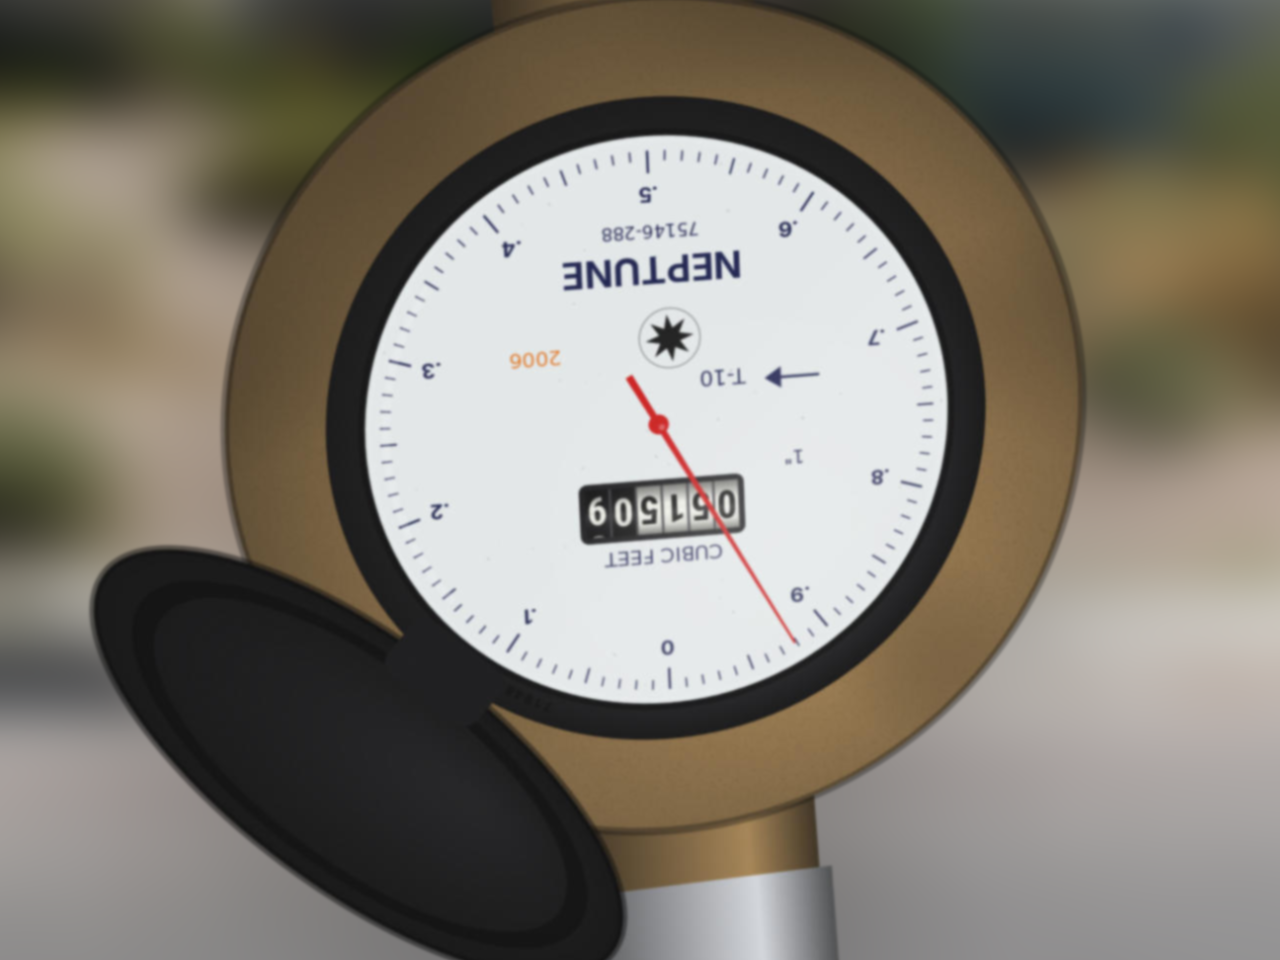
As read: **51508.92** ft³
